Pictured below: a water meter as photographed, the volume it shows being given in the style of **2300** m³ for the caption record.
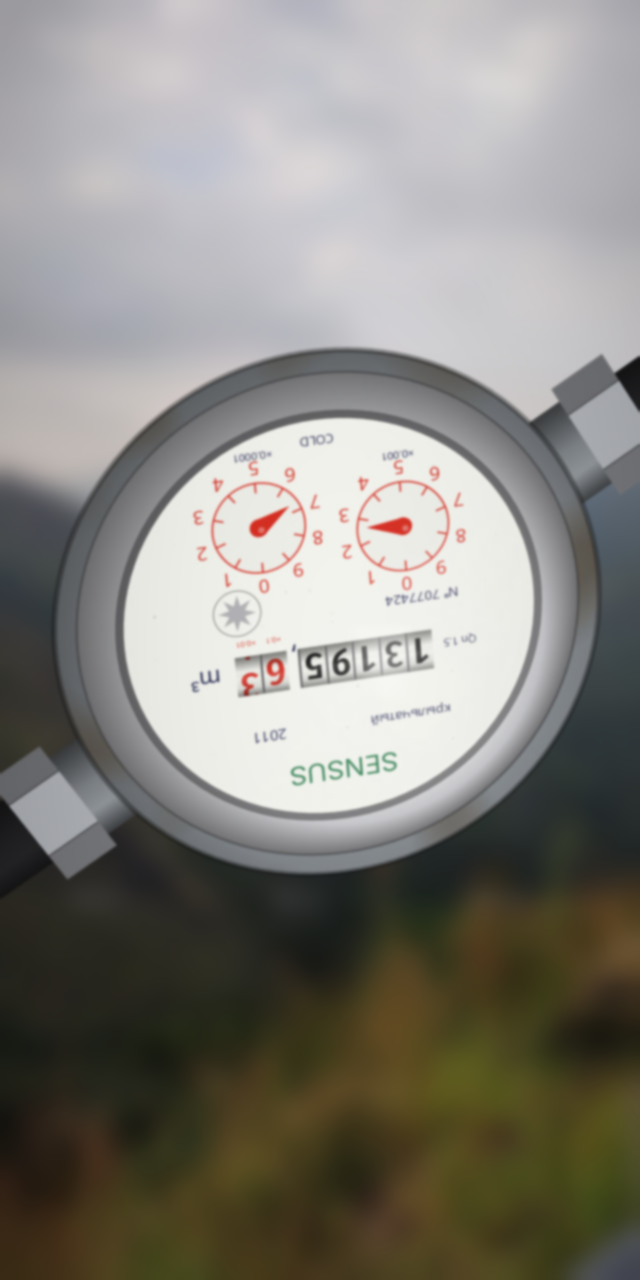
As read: **13195.6326** m³
